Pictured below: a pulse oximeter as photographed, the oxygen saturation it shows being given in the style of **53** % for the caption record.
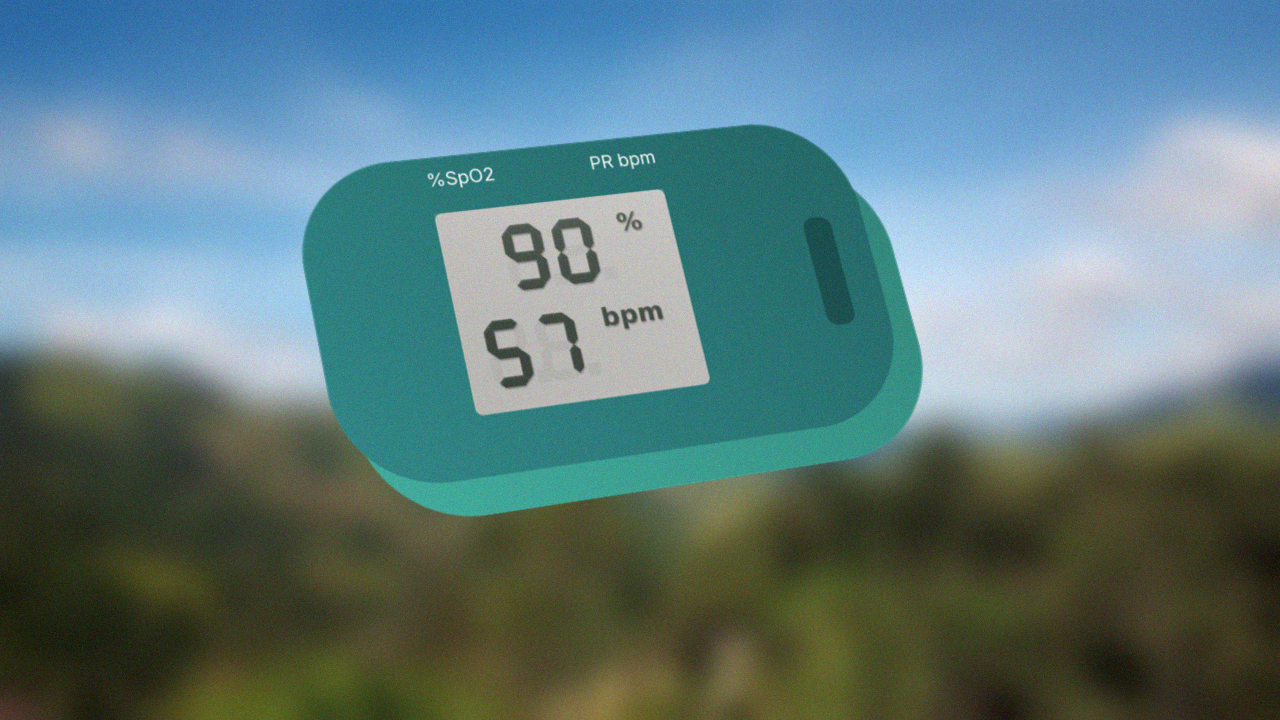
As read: **90** %
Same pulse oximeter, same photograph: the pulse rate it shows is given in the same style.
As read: **57** bpm
